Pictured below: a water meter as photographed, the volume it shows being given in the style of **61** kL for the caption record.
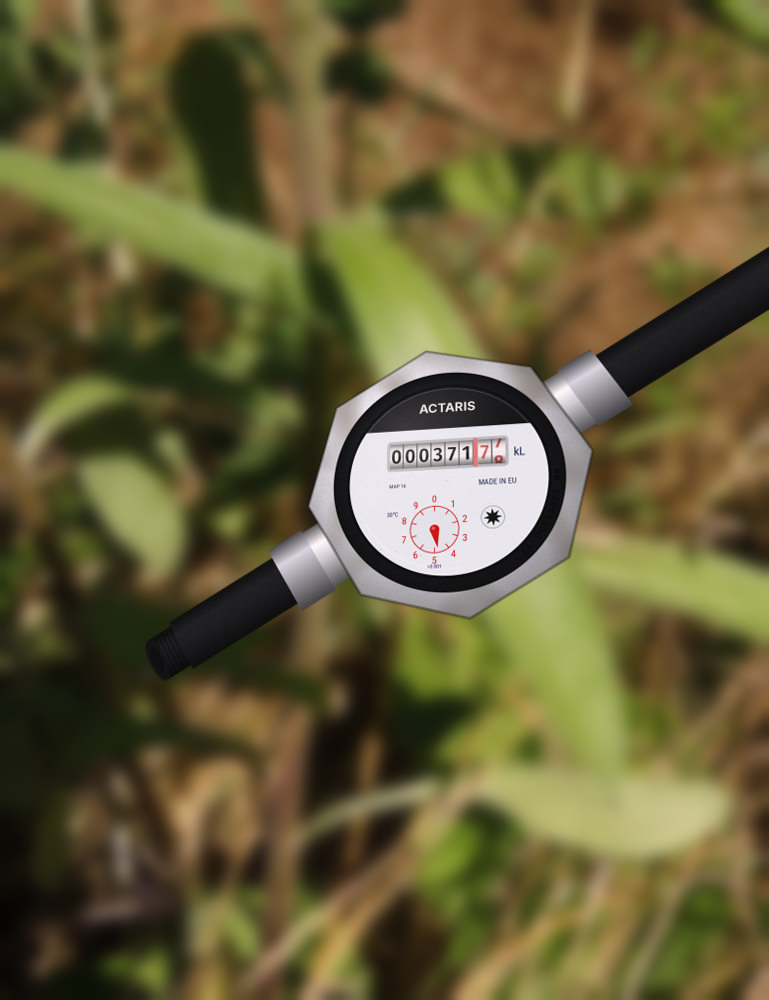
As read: **371.774** kL
